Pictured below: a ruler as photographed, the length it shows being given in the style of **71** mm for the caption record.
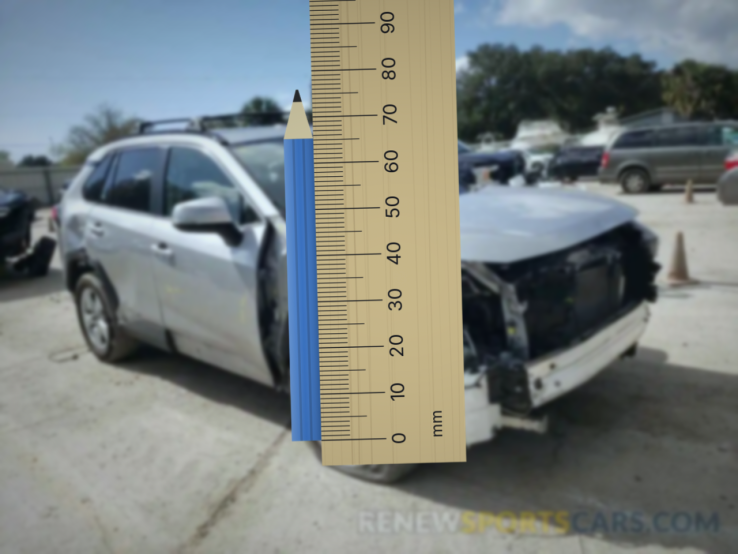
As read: **76** mm
